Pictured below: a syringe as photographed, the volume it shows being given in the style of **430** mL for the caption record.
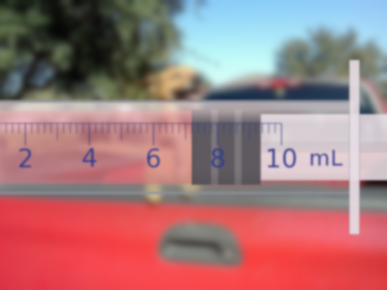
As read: **7.2** mL
